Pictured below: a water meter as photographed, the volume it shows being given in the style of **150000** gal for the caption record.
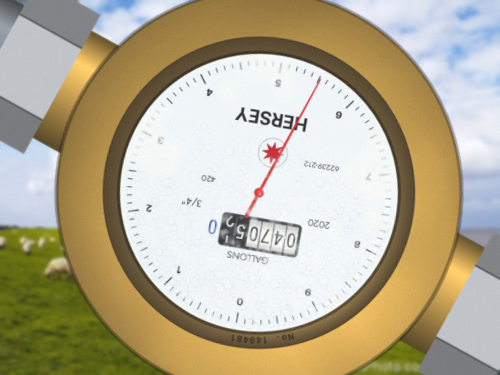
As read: **470515.5** gal
